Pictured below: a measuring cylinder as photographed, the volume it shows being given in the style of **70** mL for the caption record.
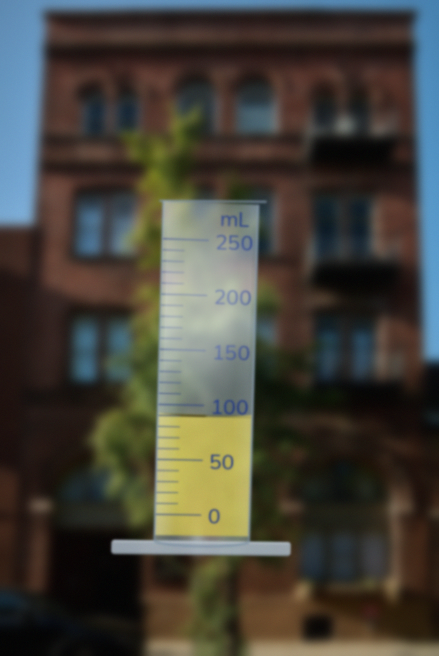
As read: **90** mL
